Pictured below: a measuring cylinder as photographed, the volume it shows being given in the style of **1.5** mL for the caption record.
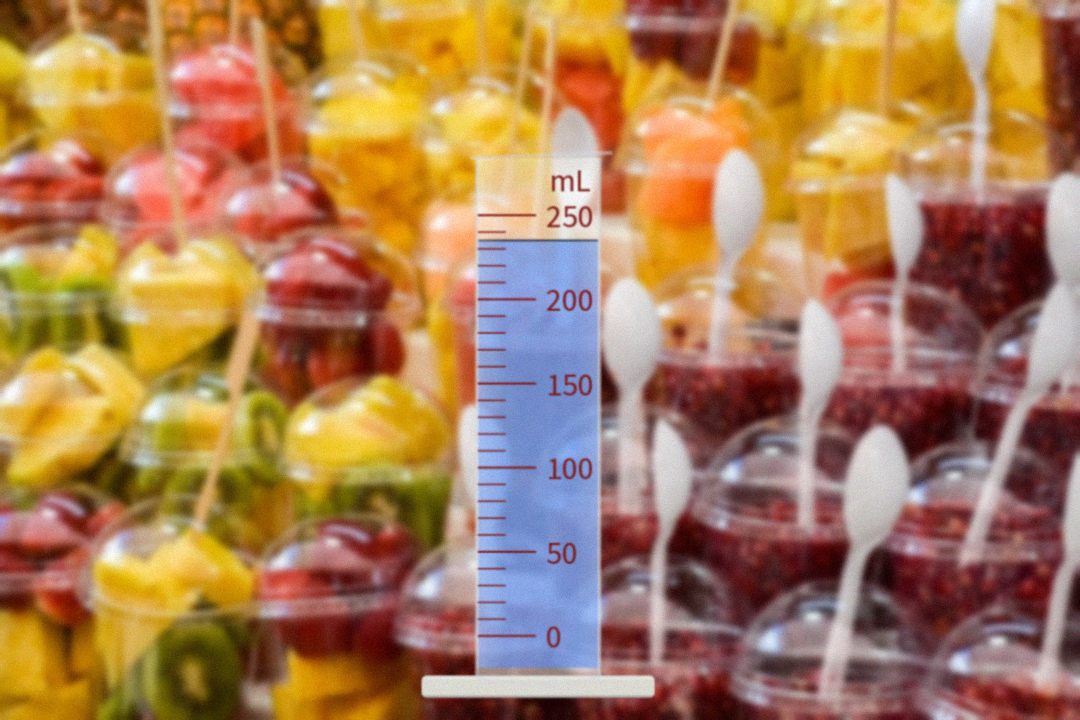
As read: **235** mL
